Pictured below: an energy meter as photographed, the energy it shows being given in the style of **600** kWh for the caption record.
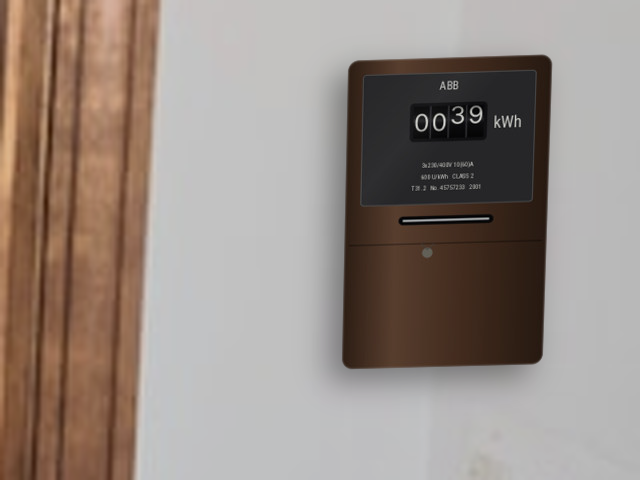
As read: **39** kWh
